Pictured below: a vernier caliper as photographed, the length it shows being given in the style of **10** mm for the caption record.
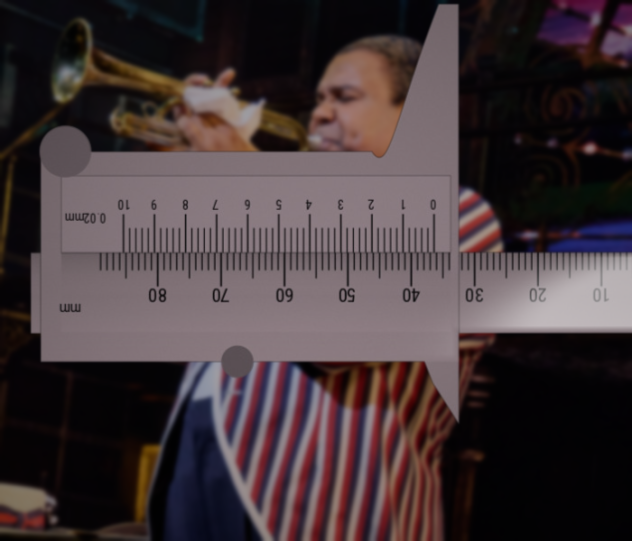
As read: **36.4** mm
